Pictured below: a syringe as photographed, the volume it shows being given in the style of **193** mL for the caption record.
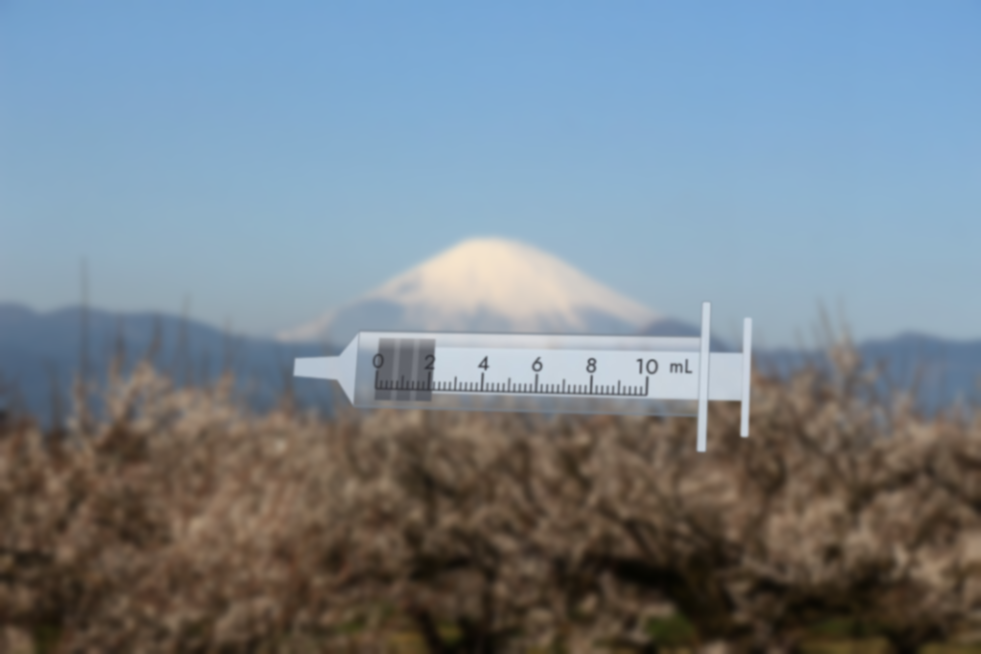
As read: **0** mL
